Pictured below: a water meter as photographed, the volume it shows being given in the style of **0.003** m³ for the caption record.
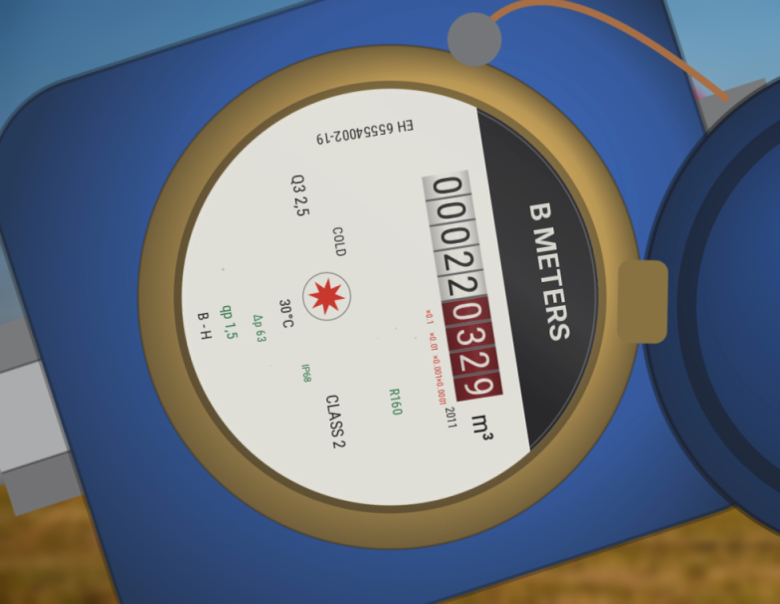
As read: **22.0329** m³
